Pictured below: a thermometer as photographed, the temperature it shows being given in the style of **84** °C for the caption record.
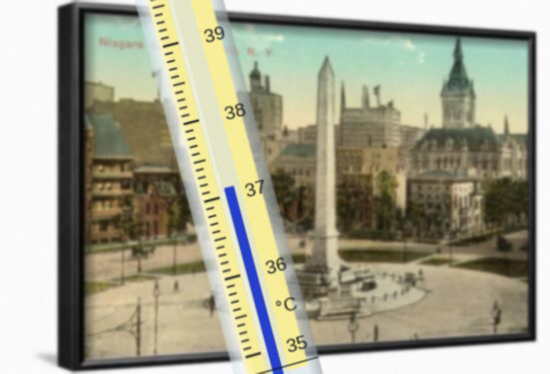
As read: **37.1** °C
